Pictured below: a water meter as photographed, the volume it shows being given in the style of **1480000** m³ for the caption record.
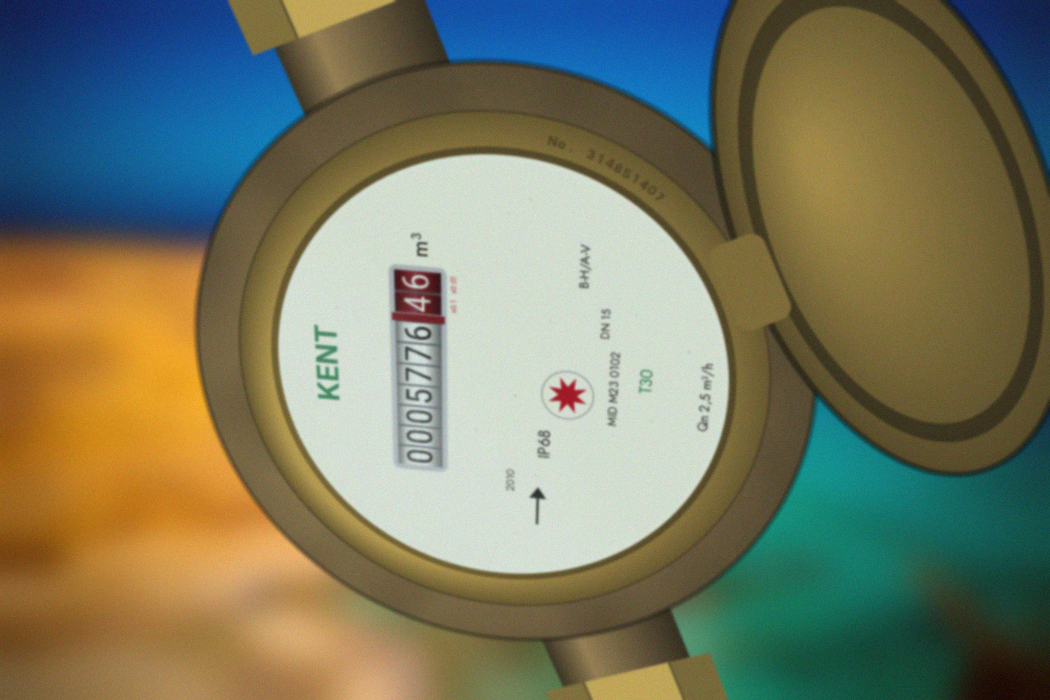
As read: **5776.46** m³
